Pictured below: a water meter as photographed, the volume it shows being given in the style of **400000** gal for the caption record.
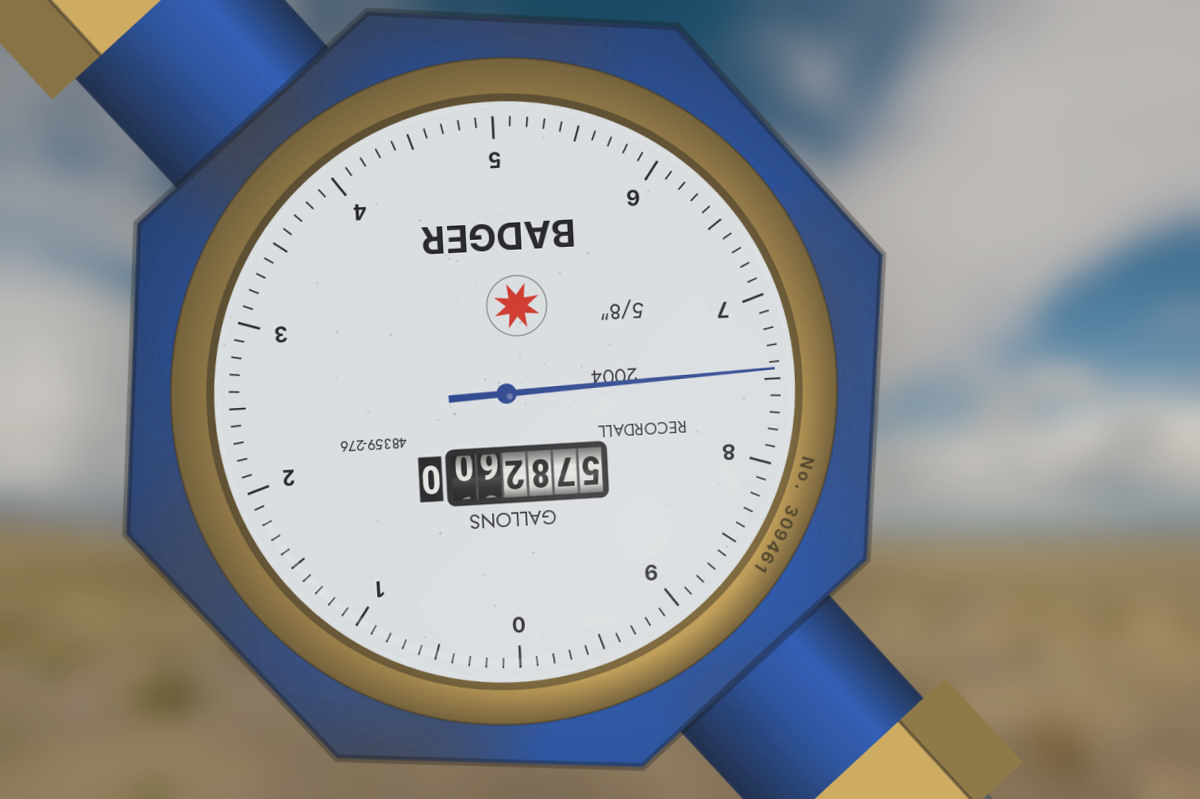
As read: **5782597.4** gal
